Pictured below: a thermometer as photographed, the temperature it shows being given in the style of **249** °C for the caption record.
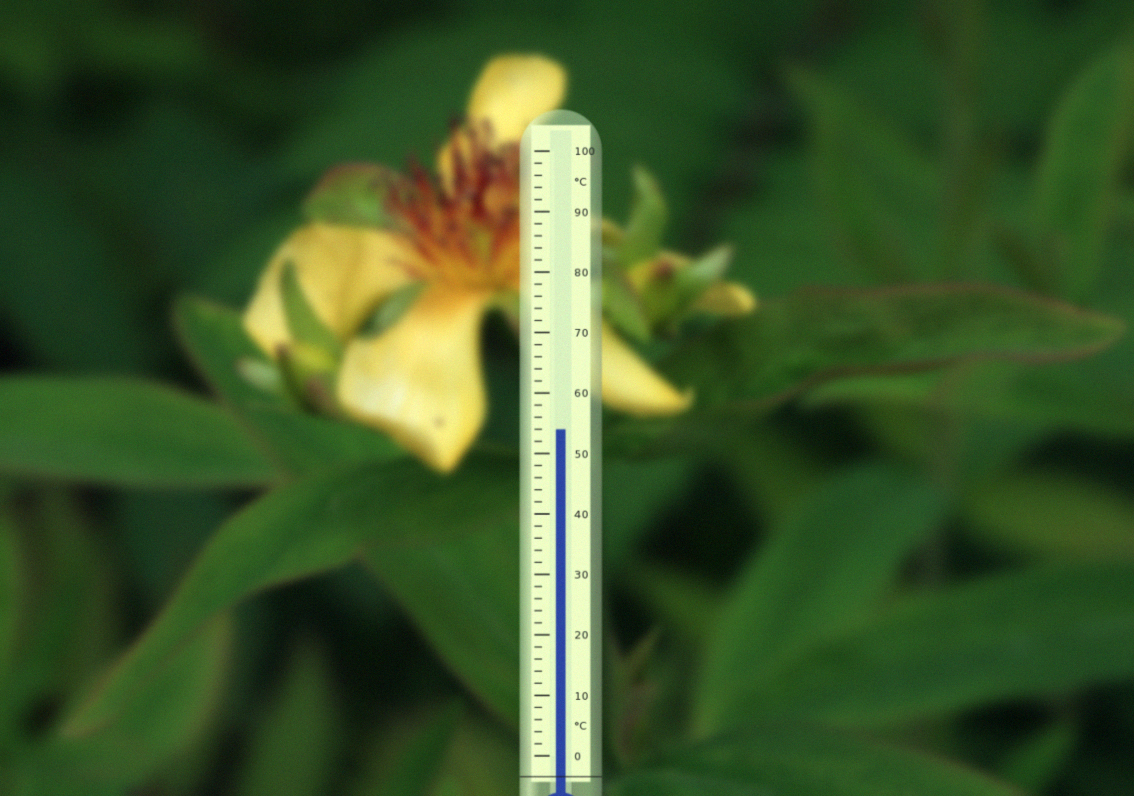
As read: **54** °C
